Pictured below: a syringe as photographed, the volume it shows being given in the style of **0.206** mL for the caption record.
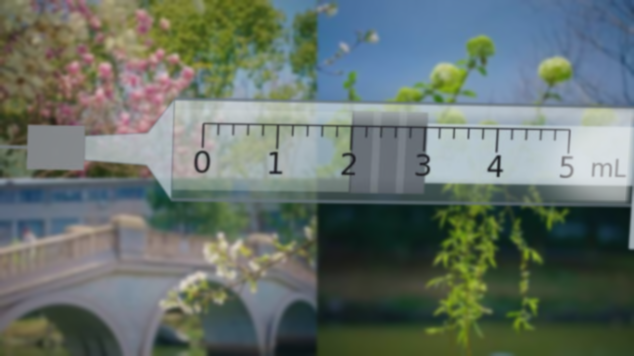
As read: **2** mL
